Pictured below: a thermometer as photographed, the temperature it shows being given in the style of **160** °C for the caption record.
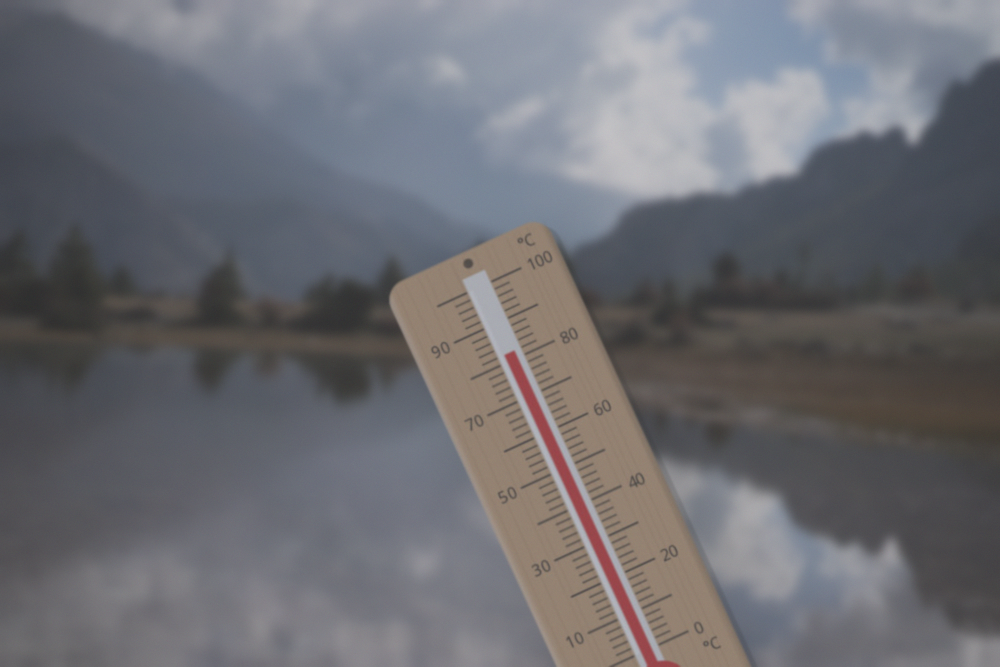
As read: **82** °C
